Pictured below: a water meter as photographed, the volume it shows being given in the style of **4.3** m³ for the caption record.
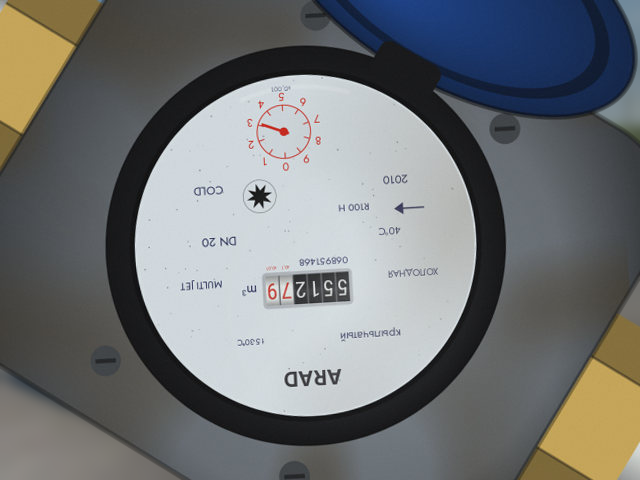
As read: **5512.793** m³
